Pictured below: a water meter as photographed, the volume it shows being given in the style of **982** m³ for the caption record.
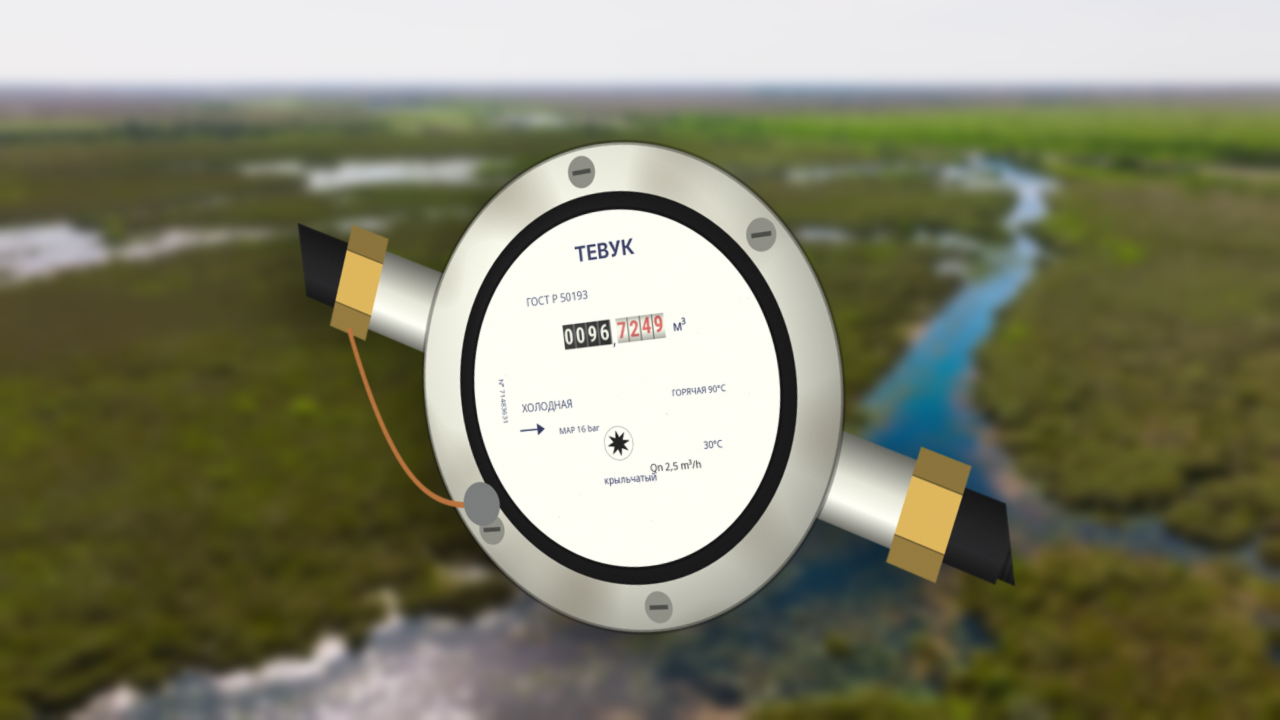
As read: **96.7249** m³
